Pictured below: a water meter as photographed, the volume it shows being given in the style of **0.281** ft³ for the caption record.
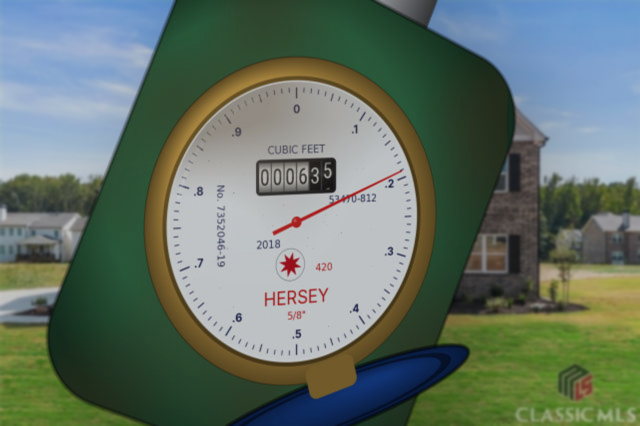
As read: **635.19** ft³
